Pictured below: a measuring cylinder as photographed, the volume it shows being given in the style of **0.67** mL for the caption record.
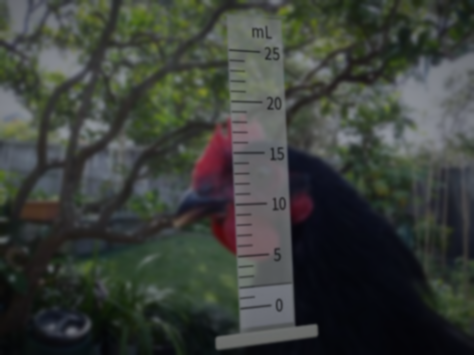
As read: **2** mL
